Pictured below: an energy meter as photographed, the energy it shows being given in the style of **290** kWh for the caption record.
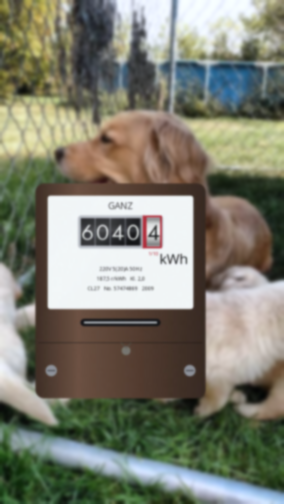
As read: **6040.4** kWh
